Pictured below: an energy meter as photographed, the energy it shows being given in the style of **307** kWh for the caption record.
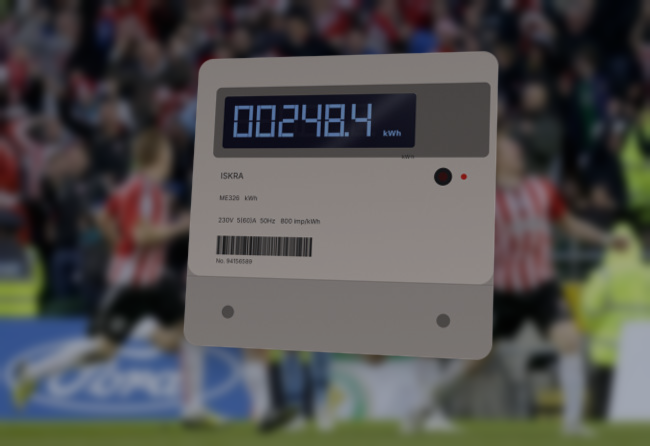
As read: **248.4** kWh
